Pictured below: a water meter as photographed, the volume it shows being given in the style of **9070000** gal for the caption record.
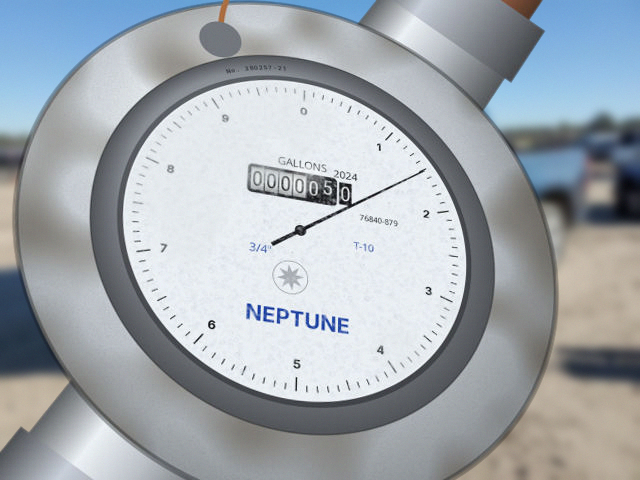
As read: **51.5** gal
